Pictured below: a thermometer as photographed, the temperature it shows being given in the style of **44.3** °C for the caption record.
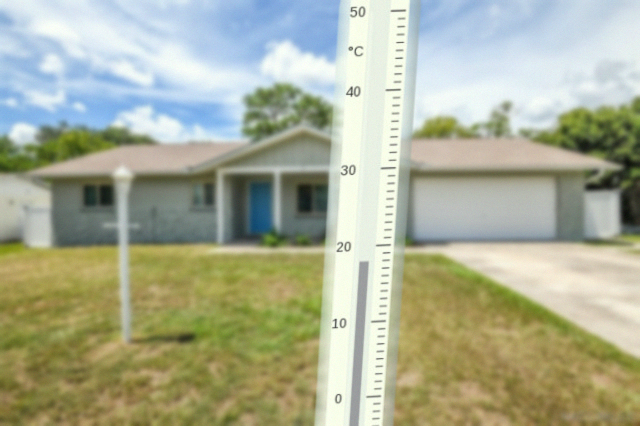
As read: **18** °C
